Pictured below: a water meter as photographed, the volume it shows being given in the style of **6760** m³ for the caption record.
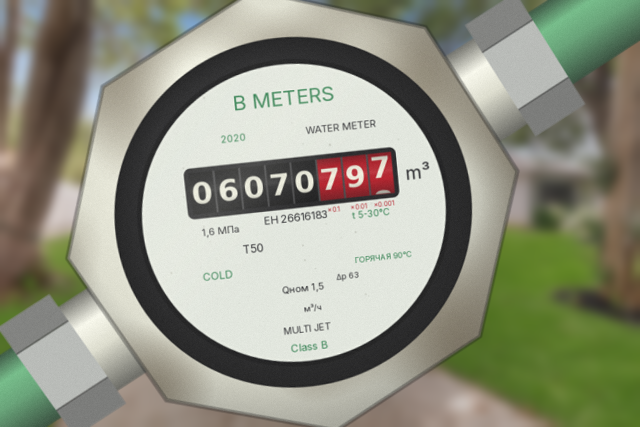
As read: **6070.797** m³
